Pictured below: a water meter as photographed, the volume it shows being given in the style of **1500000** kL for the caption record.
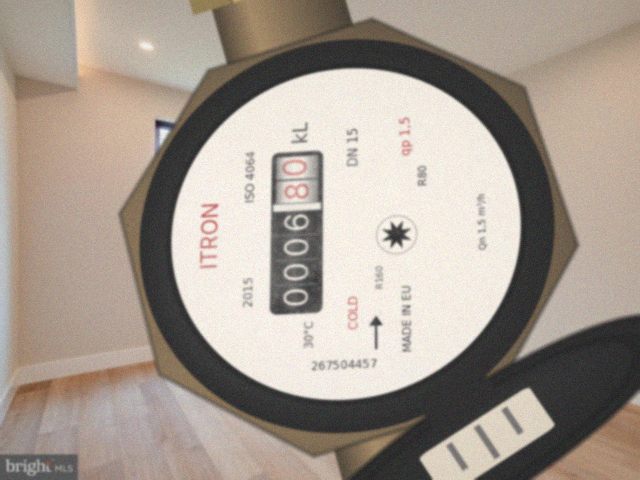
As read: **6.80** kL
